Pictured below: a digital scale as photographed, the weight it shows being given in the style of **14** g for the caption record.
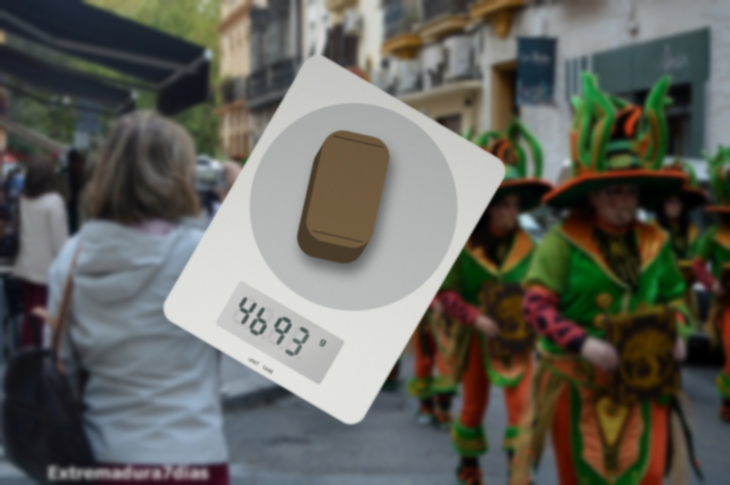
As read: **4693** g
